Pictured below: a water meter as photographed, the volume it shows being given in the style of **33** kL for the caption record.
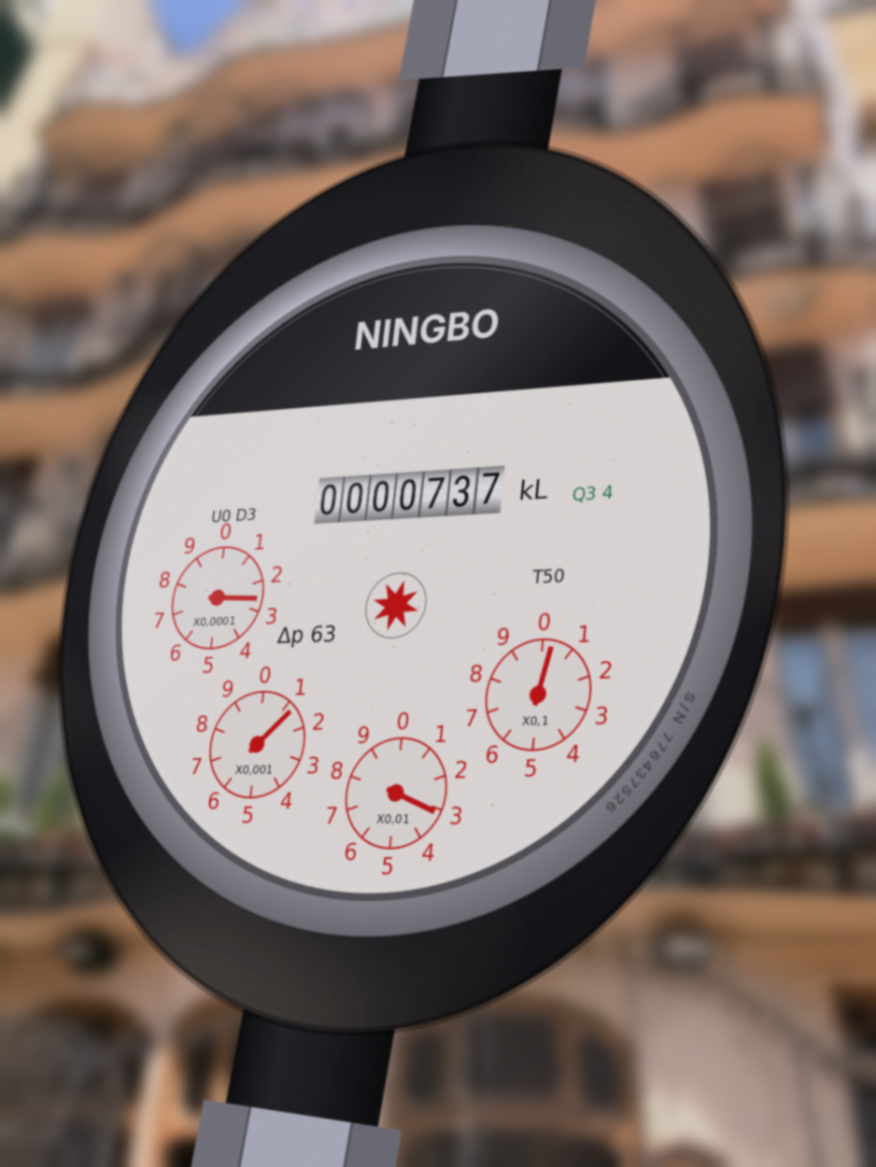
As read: **737.0312** kL
